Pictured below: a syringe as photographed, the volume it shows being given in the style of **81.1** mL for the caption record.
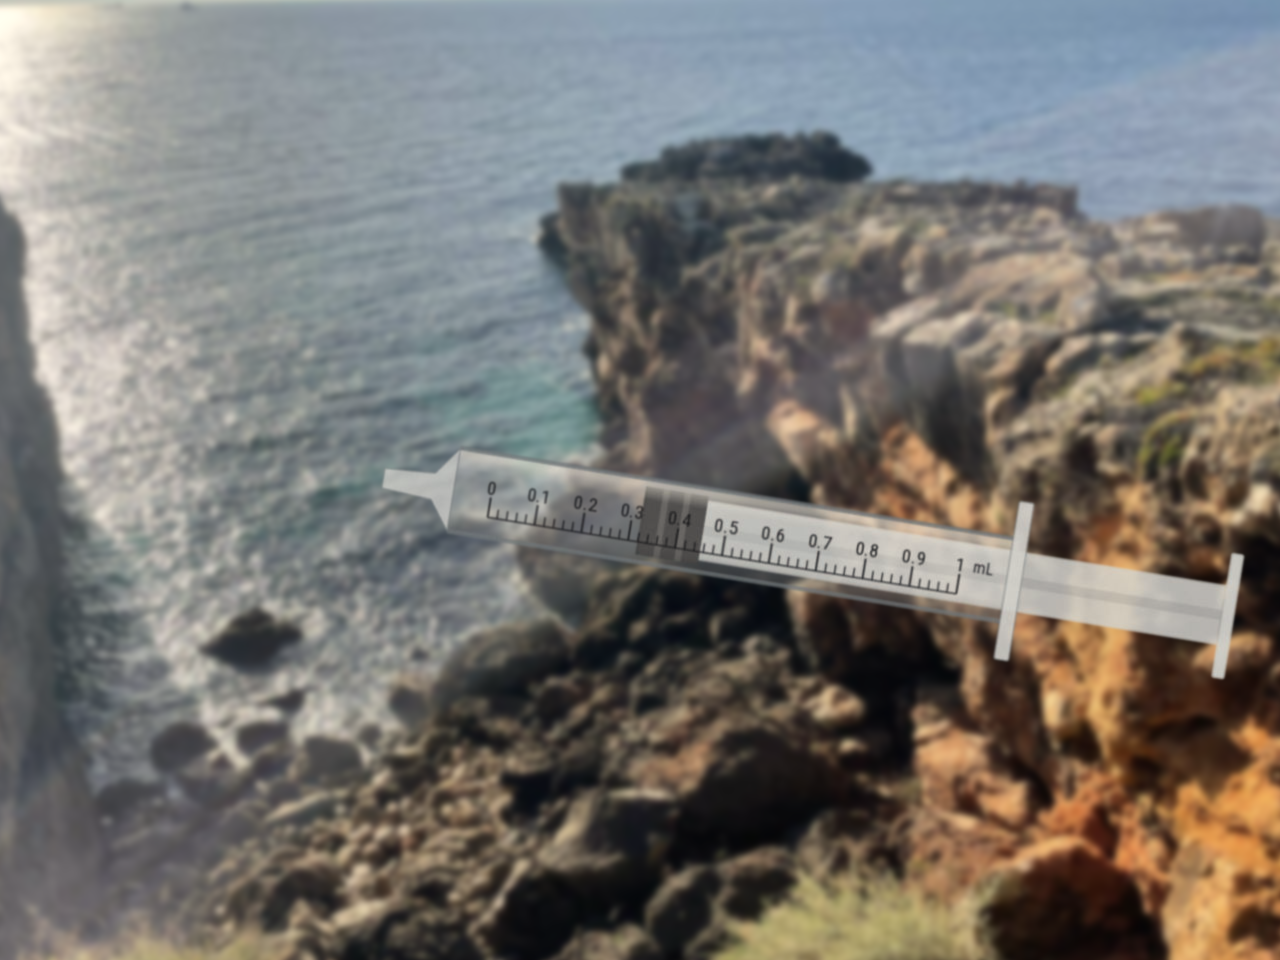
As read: **0.32** mL
